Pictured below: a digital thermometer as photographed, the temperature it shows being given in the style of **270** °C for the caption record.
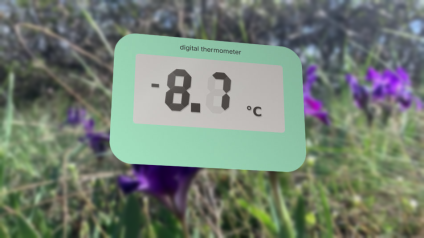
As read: **-8.7** °C
